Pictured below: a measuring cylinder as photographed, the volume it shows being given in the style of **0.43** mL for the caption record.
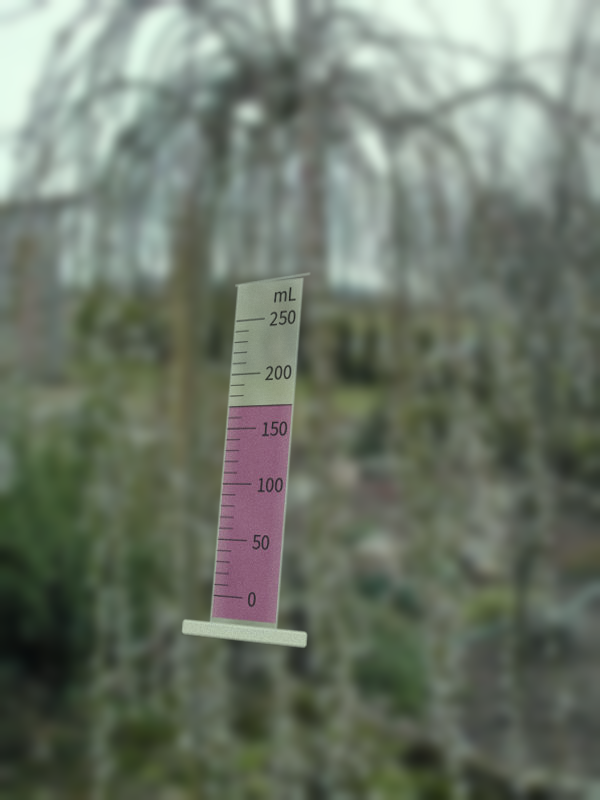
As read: **170** mL
